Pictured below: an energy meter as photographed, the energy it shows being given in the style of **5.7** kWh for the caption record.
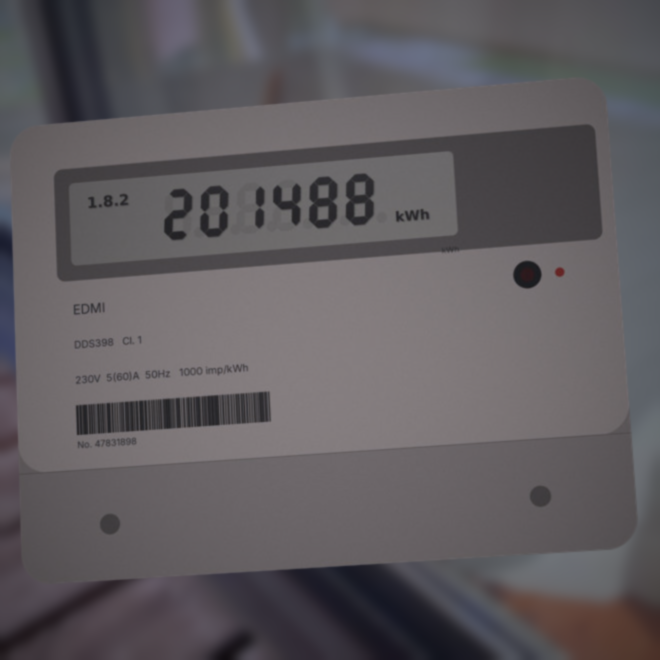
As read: **201488** kWh
